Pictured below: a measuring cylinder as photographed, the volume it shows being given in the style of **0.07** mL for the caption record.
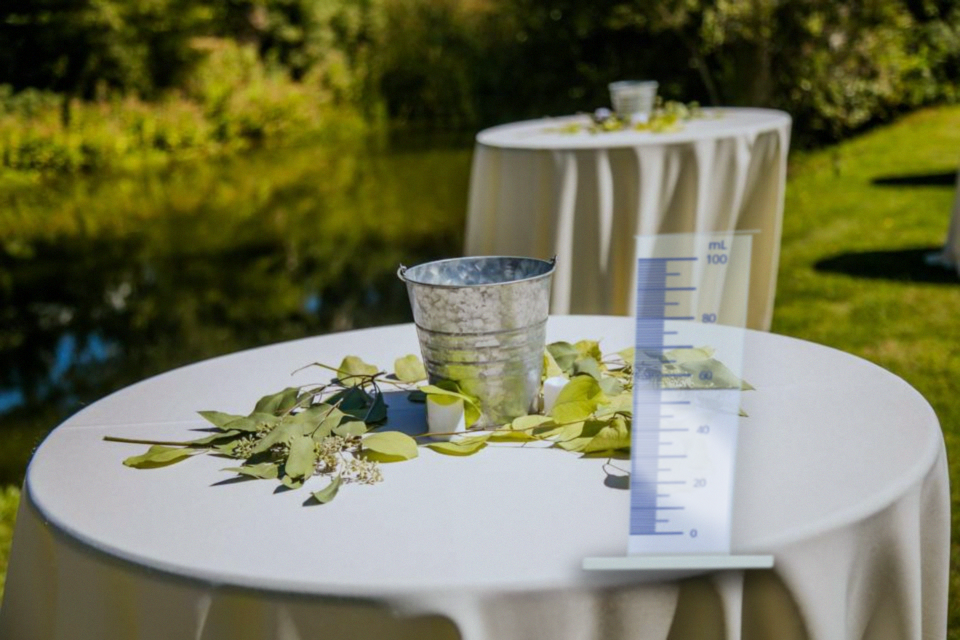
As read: **55** mL
